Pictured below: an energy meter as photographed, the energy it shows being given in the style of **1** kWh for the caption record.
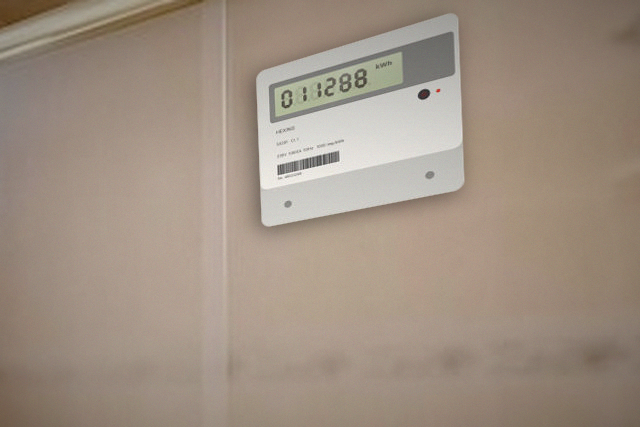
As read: **11288** kWh
